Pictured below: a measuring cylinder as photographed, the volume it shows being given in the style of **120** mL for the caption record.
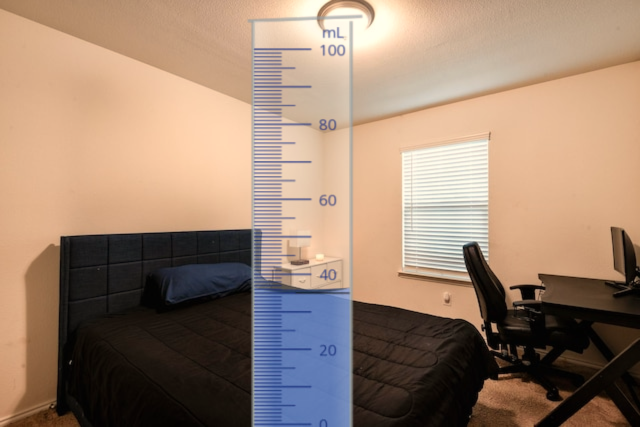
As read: **35** mL
